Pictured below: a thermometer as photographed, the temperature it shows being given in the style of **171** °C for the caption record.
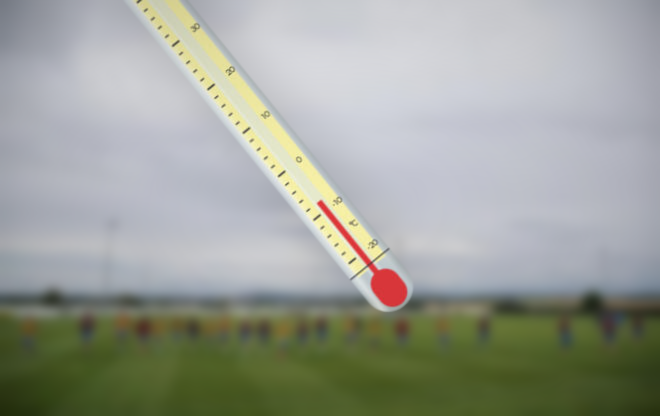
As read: **-8** °C
